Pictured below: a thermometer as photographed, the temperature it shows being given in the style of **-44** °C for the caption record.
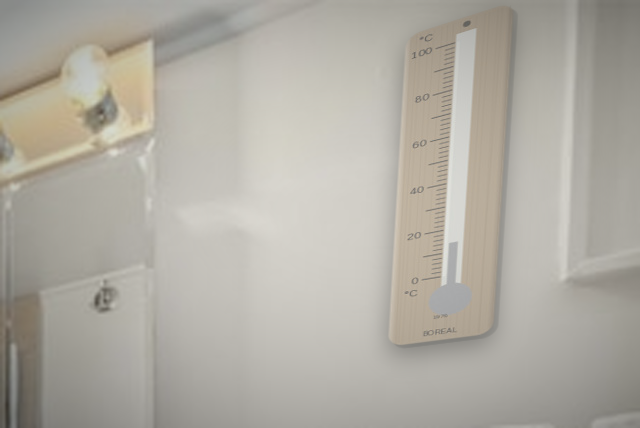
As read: **14** °C
